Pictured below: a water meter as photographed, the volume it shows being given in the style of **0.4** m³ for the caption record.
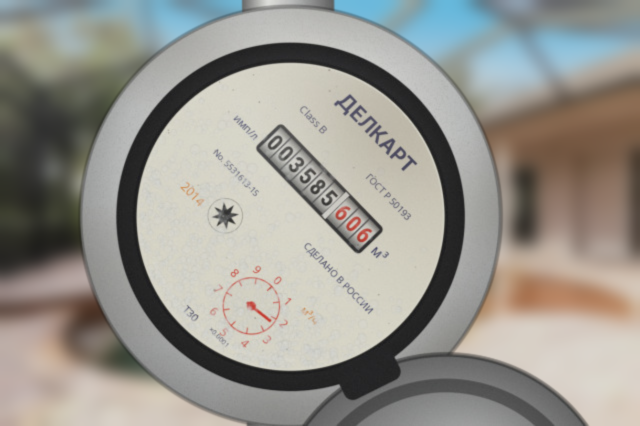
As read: **3585.6062** m³
